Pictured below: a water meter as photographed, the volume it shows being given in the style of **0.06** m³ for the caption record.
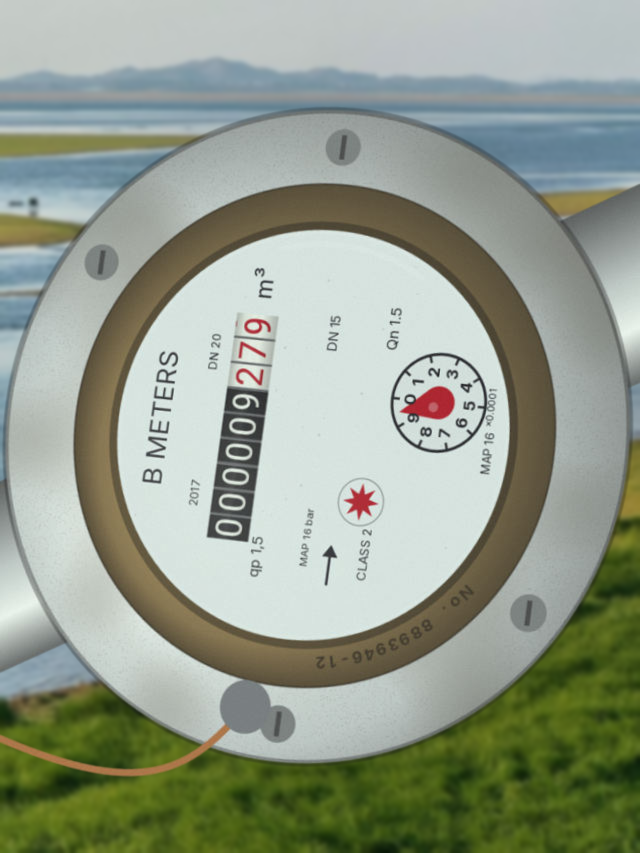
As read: **9.2789** m³
